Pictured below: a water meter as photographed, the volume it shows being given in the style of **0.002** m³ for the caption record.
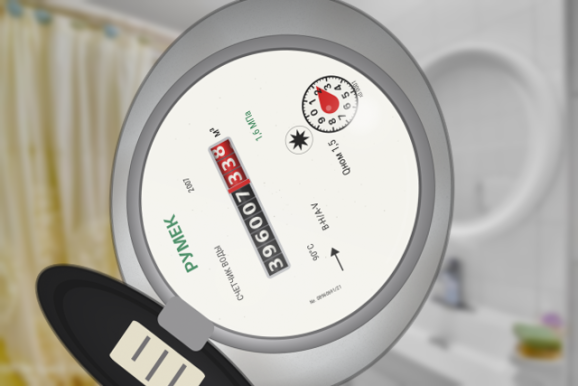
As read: **396007.3382** m³
